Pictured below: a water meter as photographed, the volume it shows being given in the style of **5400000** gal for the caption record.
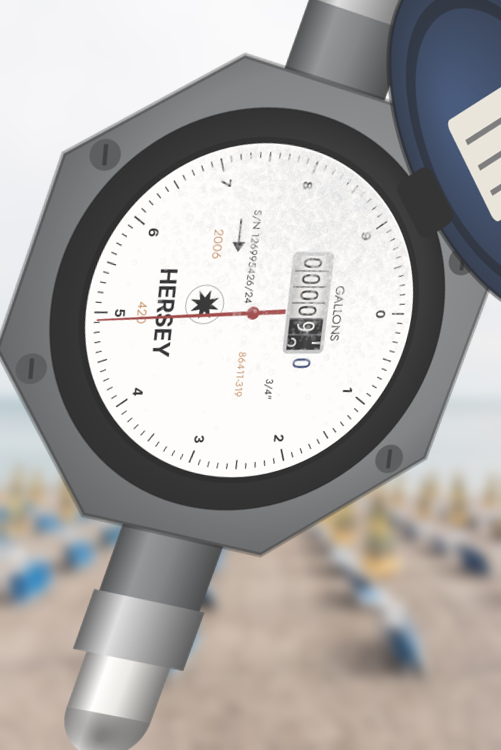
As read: **914.9** gal
